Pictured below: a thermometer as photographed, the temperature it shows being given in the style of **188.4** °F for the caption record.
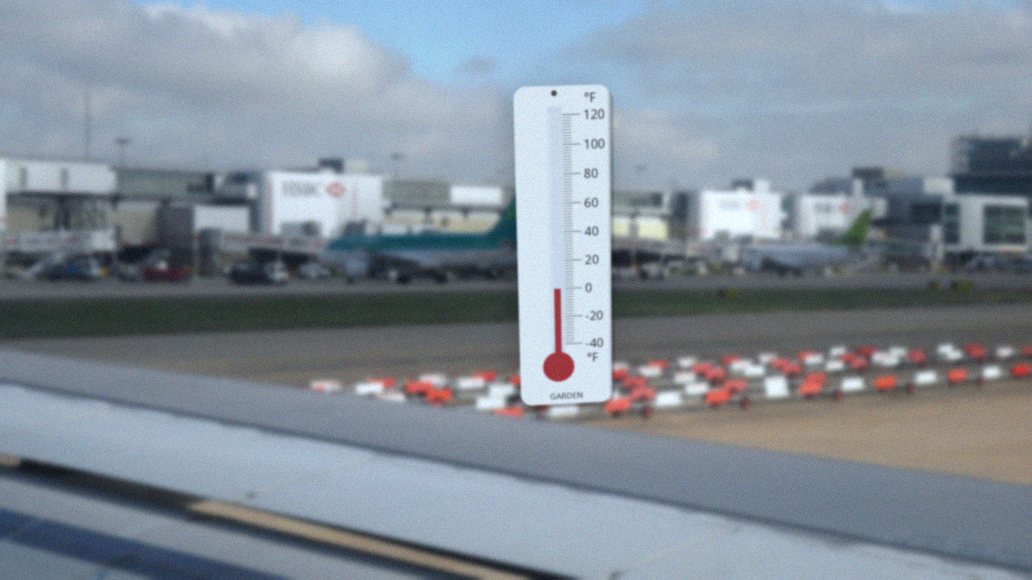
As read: **0** °F
